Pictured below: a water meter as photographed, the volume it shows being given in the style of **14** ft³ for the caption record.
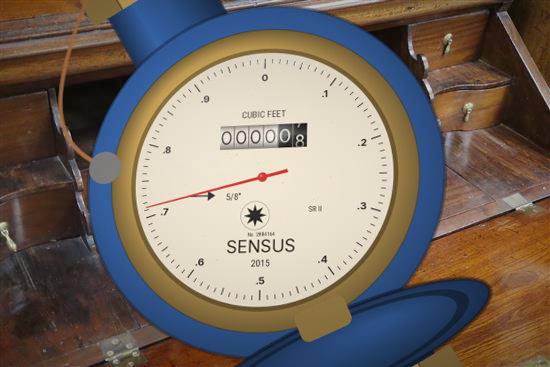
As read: **7.71** ft³
